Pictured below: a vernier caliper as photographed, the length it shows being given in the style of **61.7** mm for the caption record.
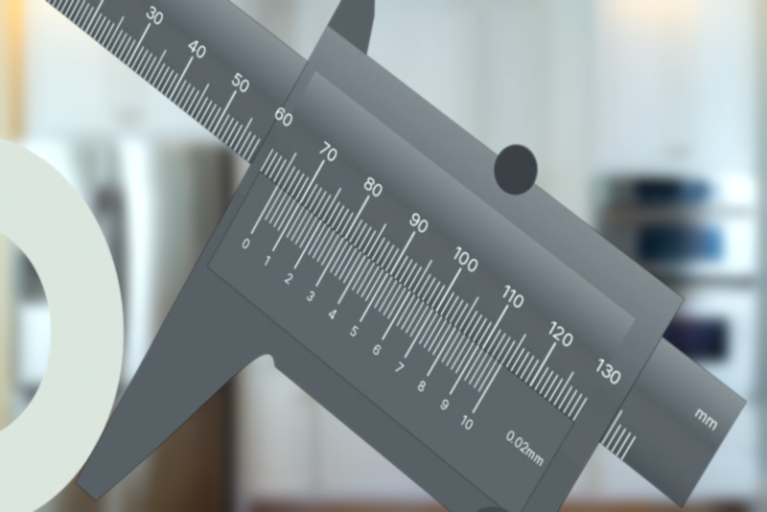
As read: **65.0** mm
